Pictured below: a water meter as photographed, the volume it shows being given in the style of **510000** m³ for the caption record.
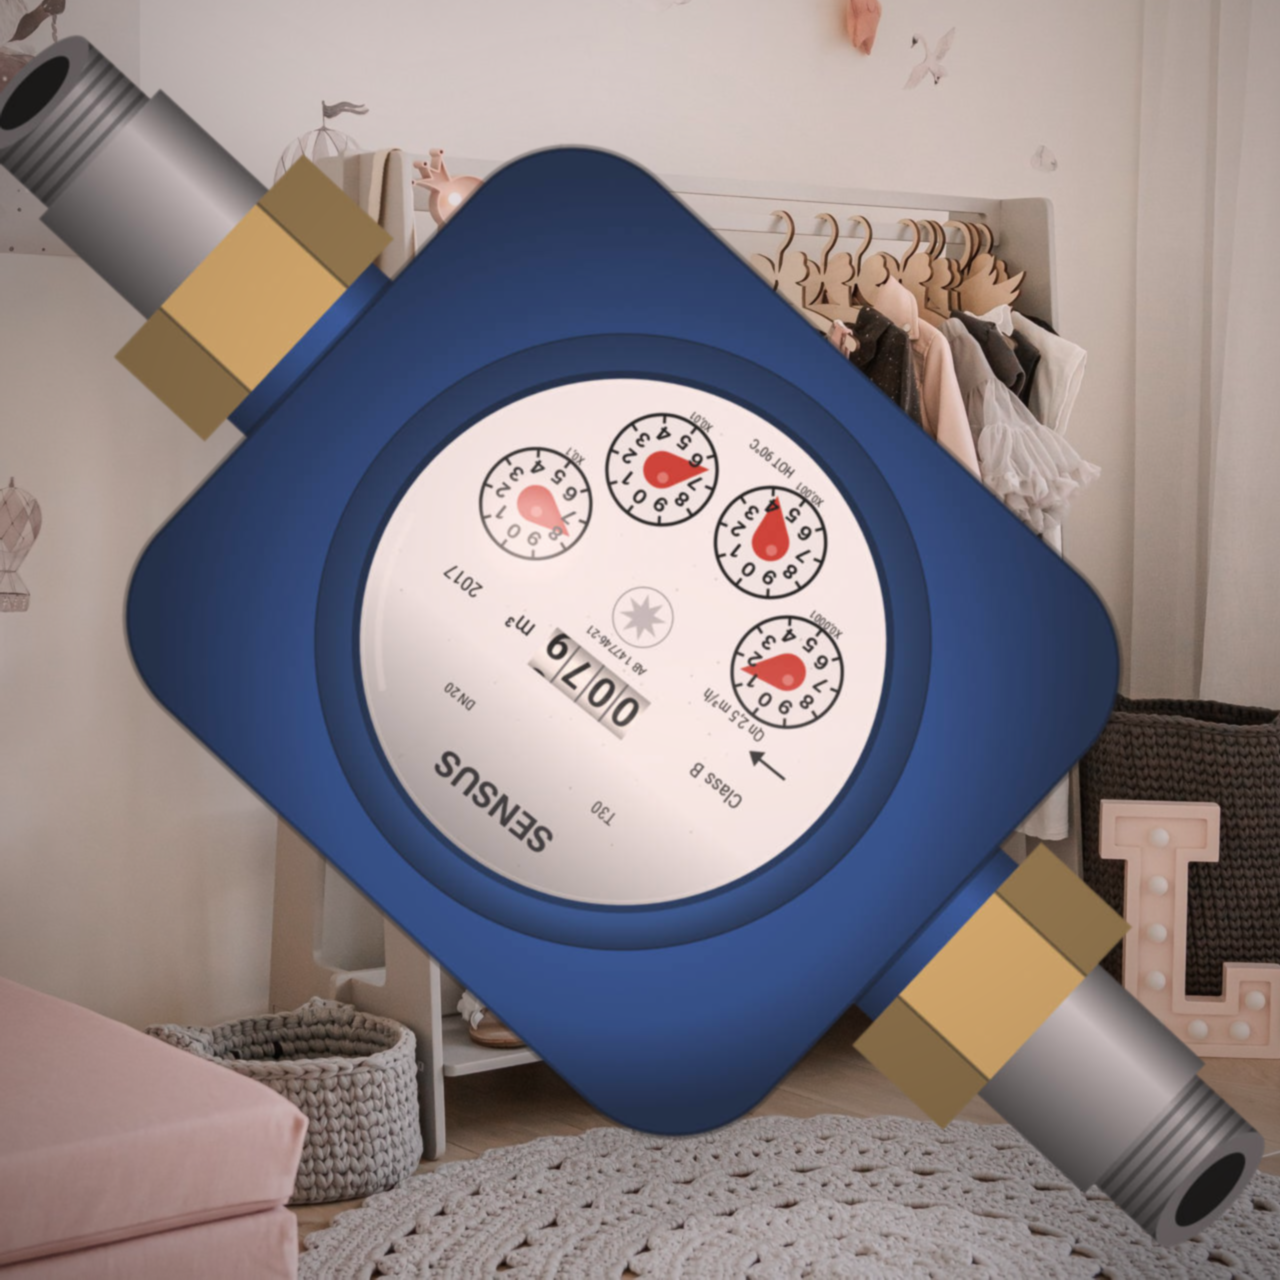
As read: **78.7641** m³
